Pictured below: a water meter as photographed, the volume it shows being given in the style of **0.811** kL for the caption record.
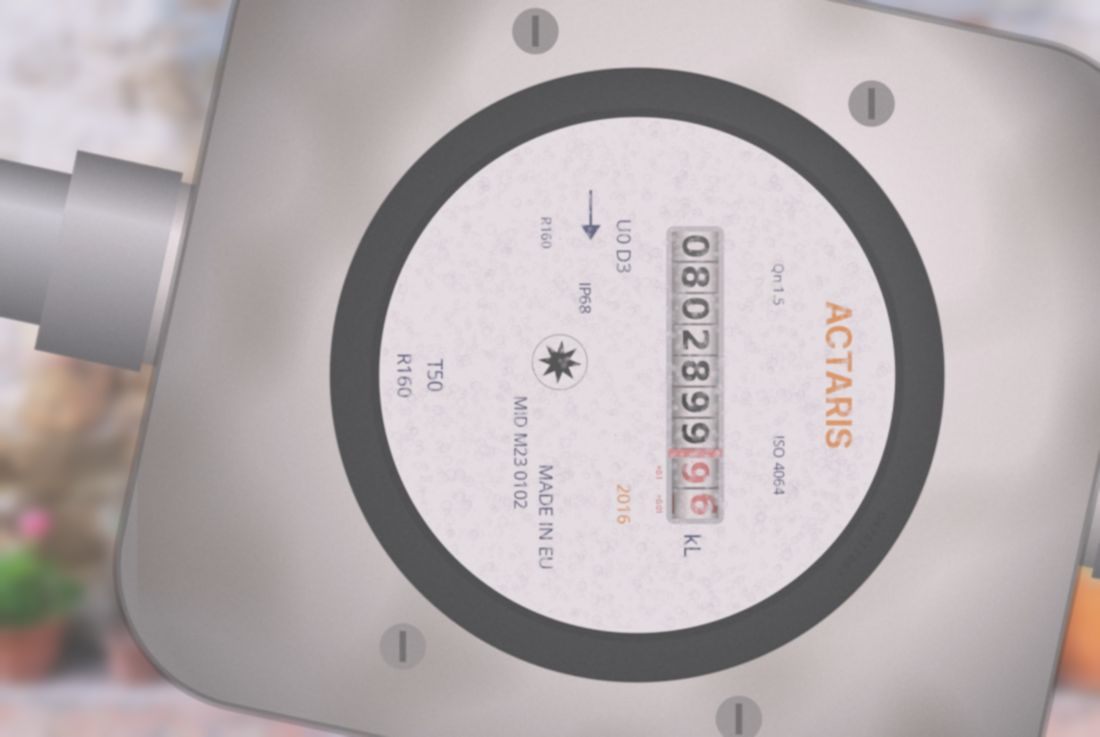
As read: **802899.96** kL
